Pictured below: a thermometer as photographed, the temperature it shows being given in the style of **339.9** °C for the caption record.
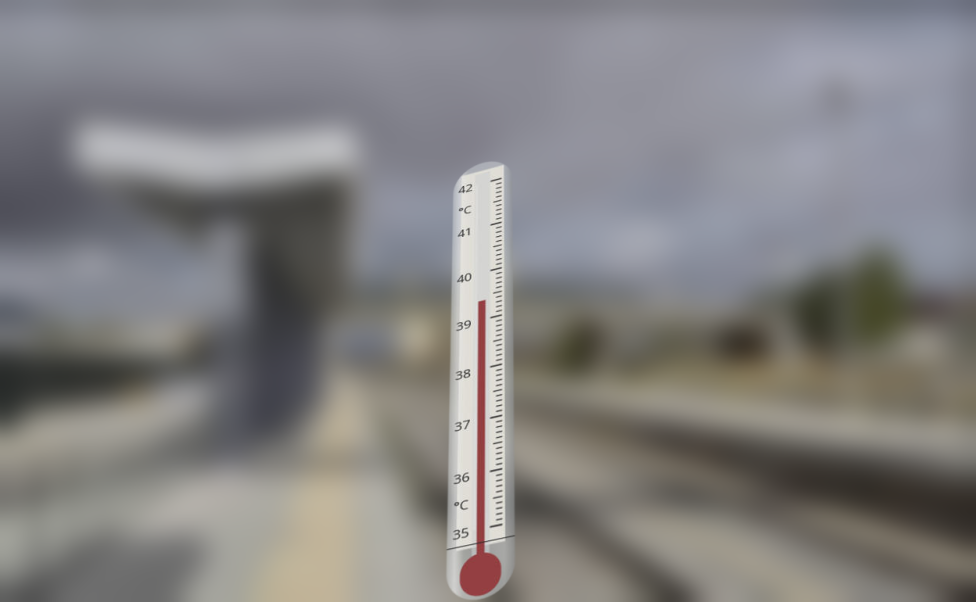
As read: **39.4** °C
